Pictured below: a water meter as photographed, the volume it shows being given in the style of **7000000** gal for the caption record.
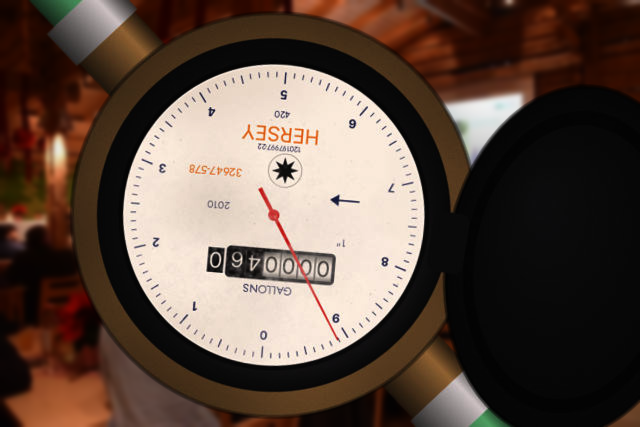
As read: **459.1** gal
